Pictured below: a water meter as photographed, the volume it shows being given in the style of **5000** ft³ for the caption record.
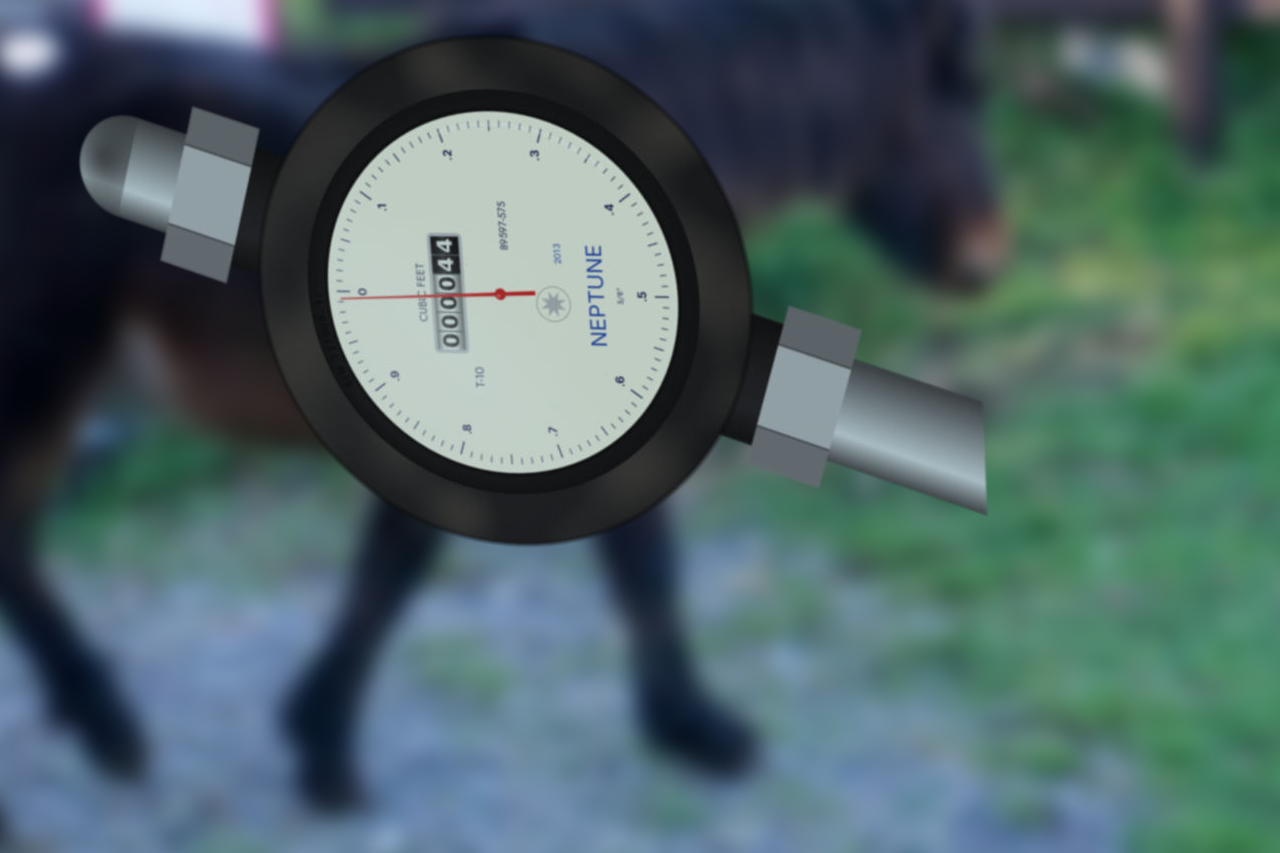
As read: **43.99** ft³
